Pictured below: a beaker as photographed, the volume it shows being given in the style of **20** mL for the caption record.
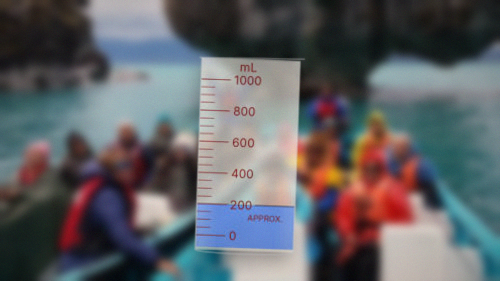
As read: **200** mL
